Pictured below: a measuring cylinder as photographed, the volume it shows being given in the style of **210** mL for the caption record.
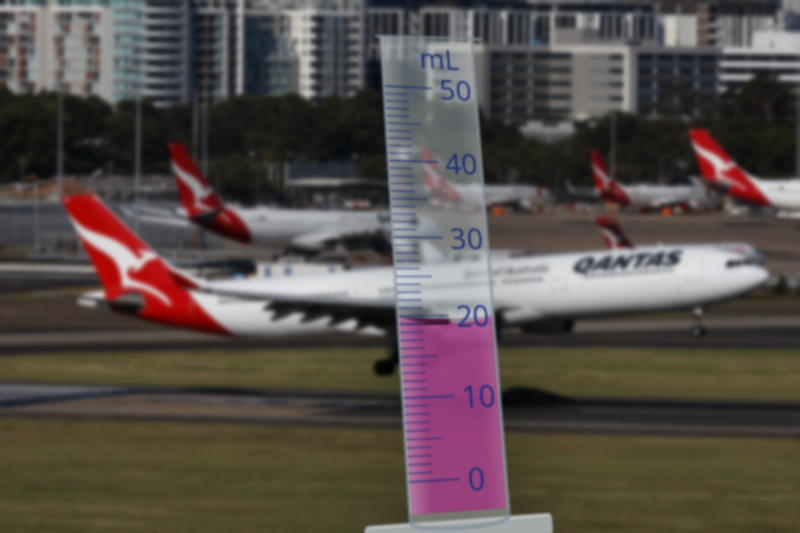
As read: **19** mL
